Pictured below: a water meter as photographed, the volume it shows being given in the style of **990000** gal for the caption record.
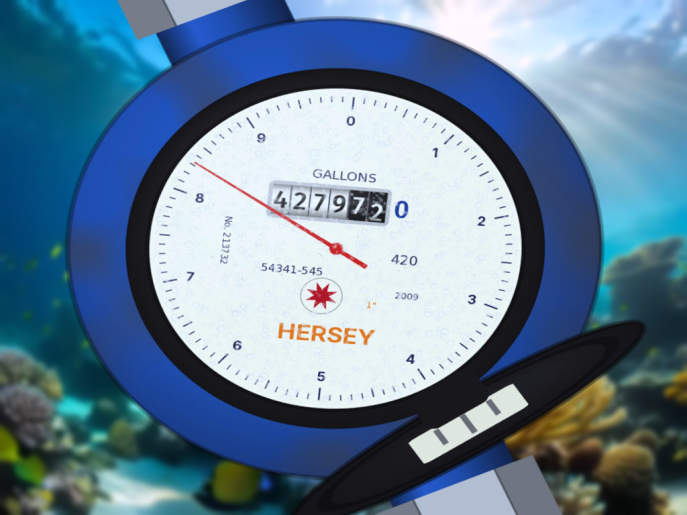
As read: **4279718.3** gal
